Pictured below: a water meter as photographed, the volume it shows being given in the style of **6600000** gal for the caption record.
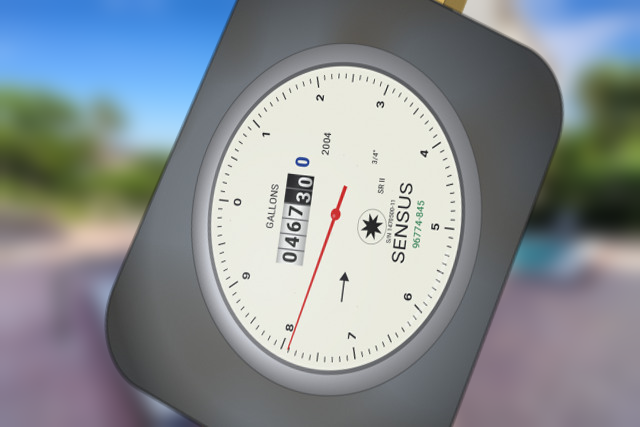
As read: **467297.9** gal
